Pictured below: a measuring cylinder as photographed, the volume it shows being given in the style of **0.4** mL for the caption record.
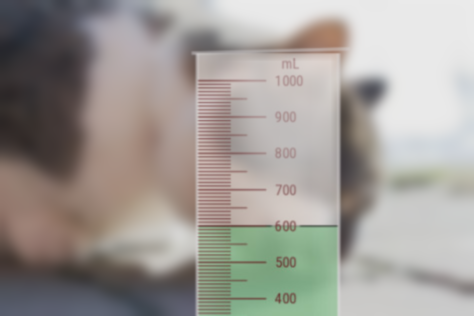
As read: **600** mL
